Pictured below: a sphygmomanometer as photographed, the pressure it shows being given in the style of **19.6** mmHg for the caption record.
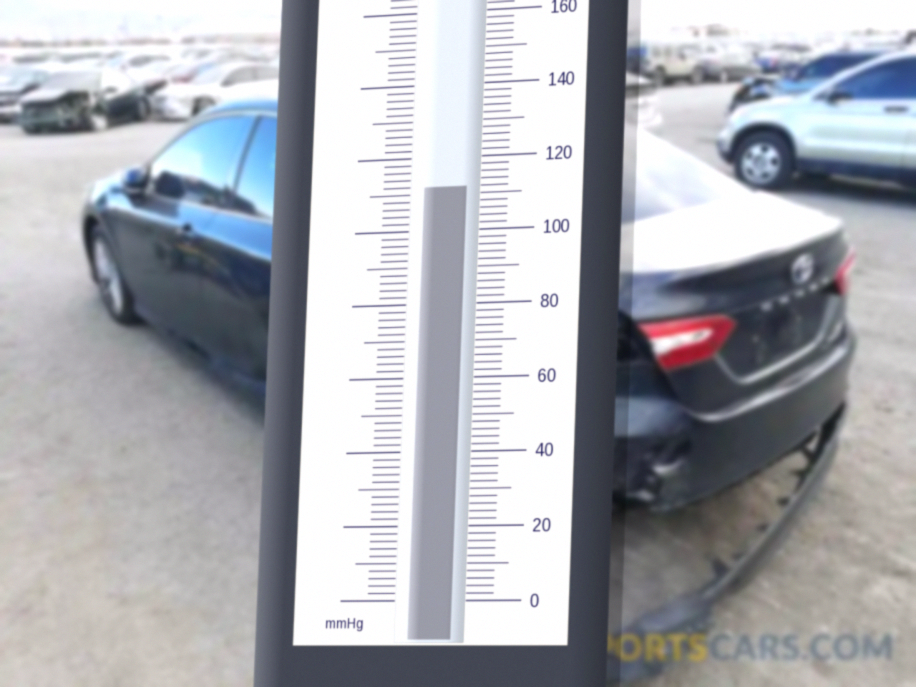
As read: **112** mmHg
